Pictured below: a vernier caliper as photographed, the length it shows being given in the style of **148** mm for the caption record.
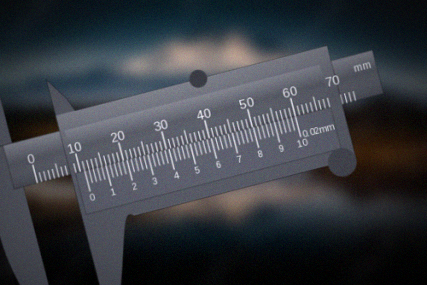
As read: **11.0** mm
